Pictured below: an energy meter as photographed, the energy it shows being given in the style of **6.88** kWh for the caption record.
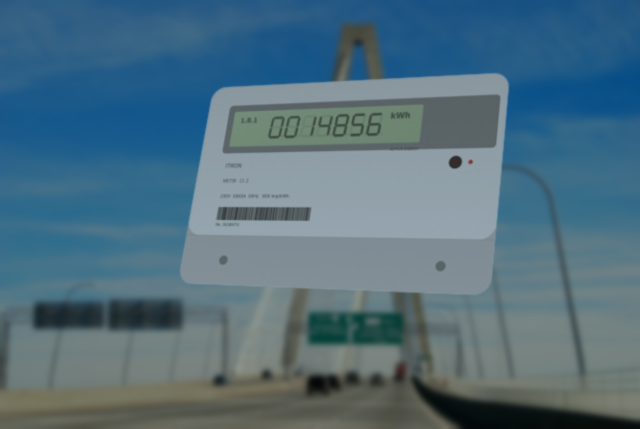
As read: **14856** kWh
